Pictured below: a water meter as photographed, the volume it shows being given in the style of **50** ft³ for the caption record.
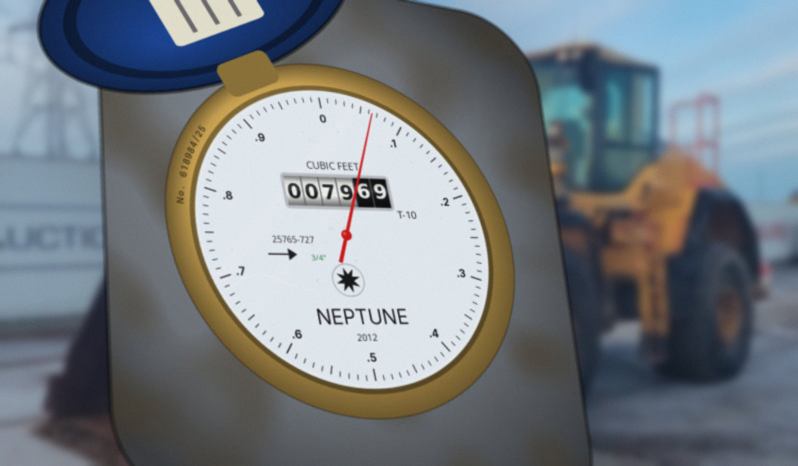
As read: **7969.06** ft³
